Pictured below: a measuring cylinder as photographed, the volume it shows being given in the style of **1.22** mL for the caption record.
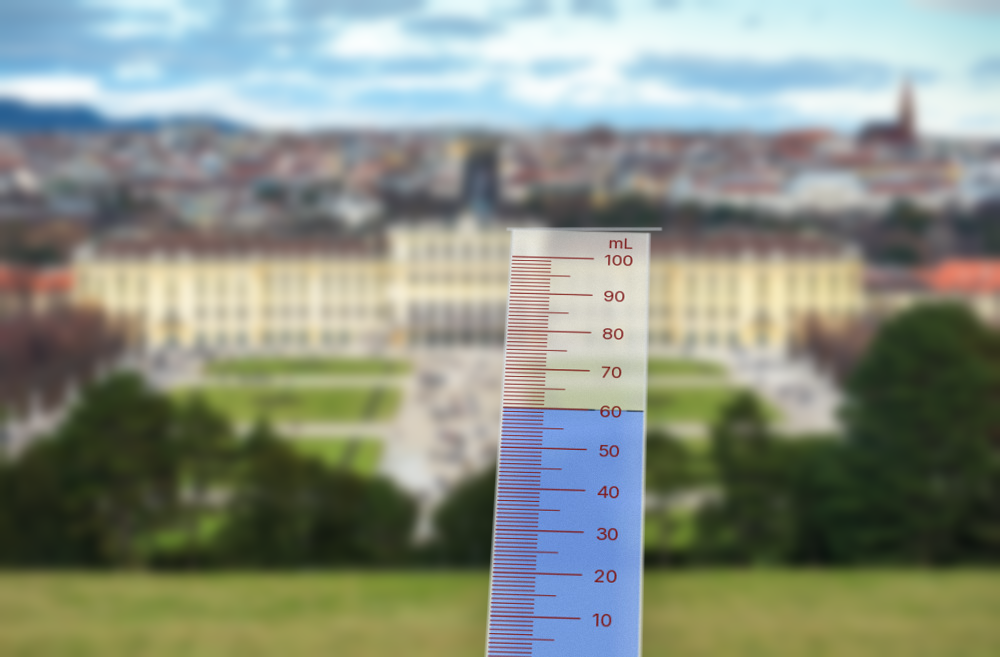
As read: **60** mL
